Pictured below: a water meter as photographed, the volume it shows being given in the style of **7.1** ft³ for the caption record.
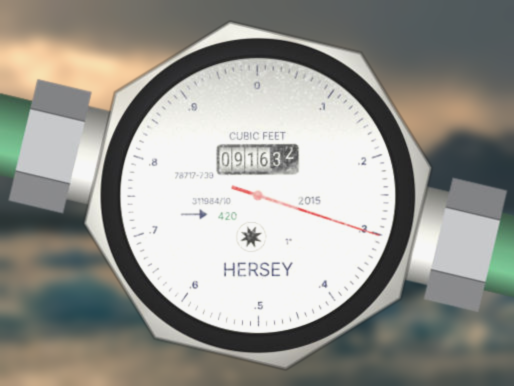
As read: **91632.30** ft³
